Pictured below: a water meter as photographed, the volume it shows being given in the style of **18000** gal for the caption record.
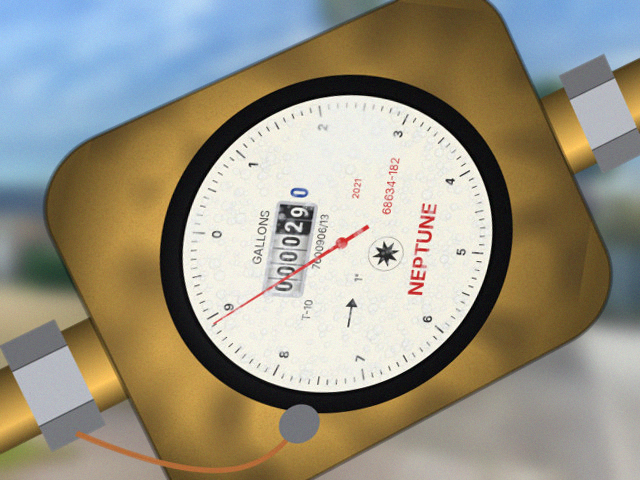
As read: **288.9** gal
